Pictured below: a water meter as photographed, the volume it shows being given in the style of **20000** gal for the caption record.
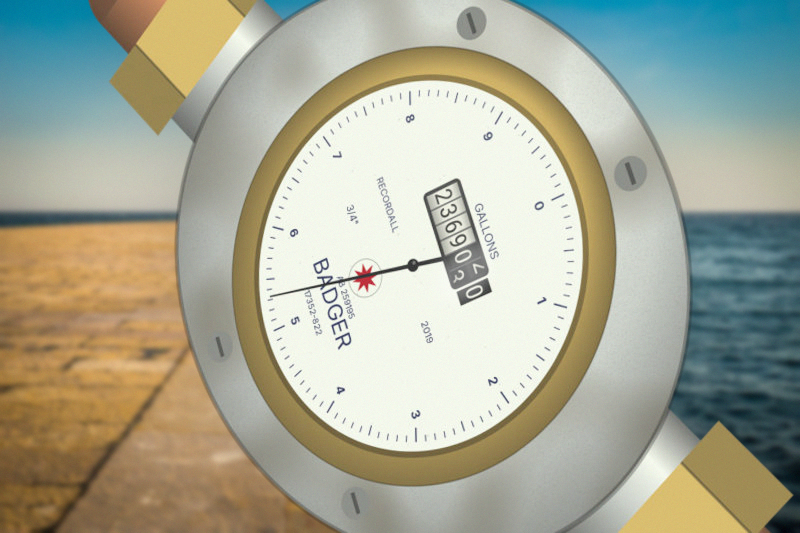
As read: **2369025.3** gal
